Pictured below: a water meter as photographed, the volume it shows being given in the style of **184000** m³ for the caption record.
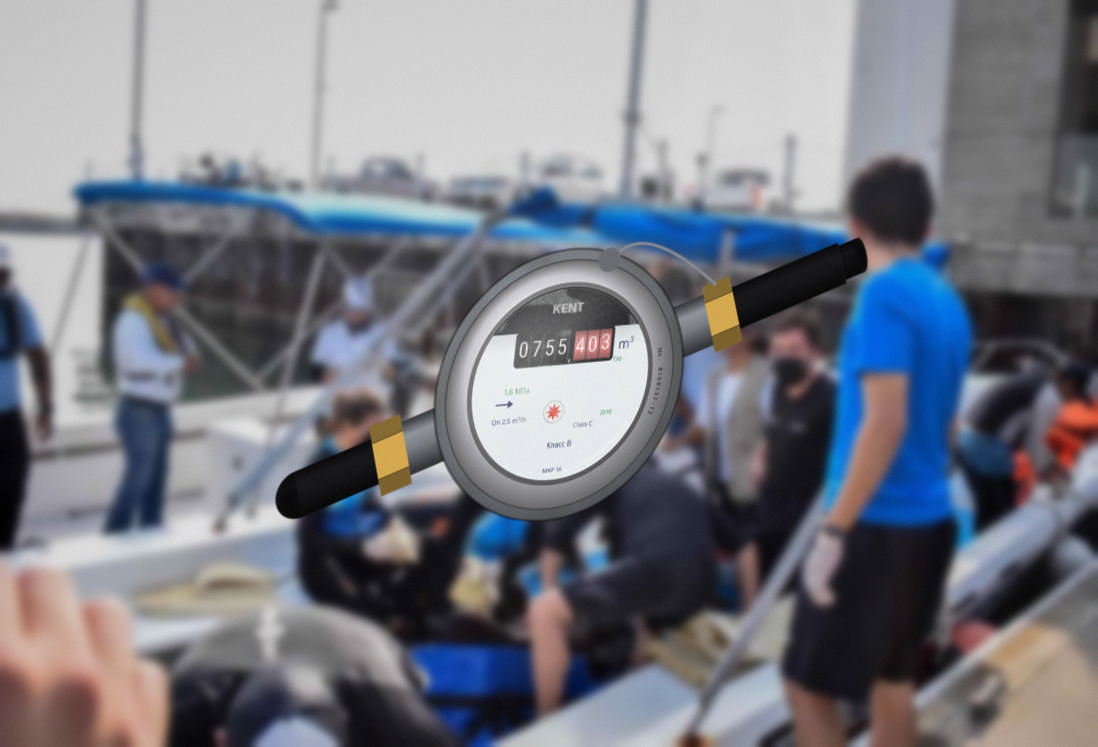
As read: **755.403** m³
